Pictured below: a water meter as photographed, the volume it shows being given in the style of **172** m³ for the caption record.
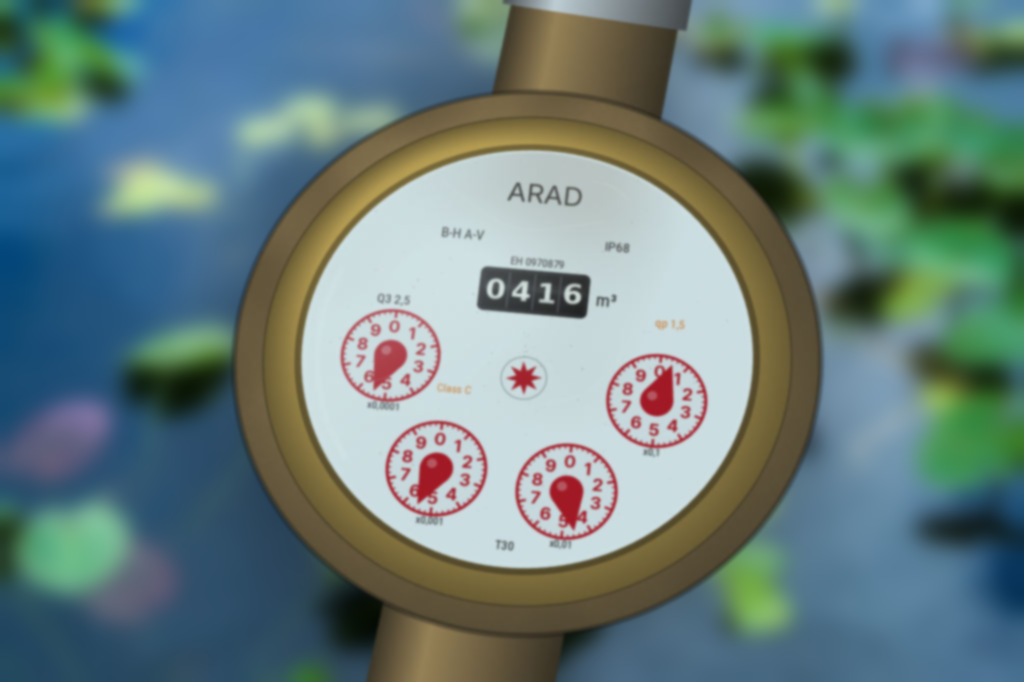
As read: **416.0455** m³
